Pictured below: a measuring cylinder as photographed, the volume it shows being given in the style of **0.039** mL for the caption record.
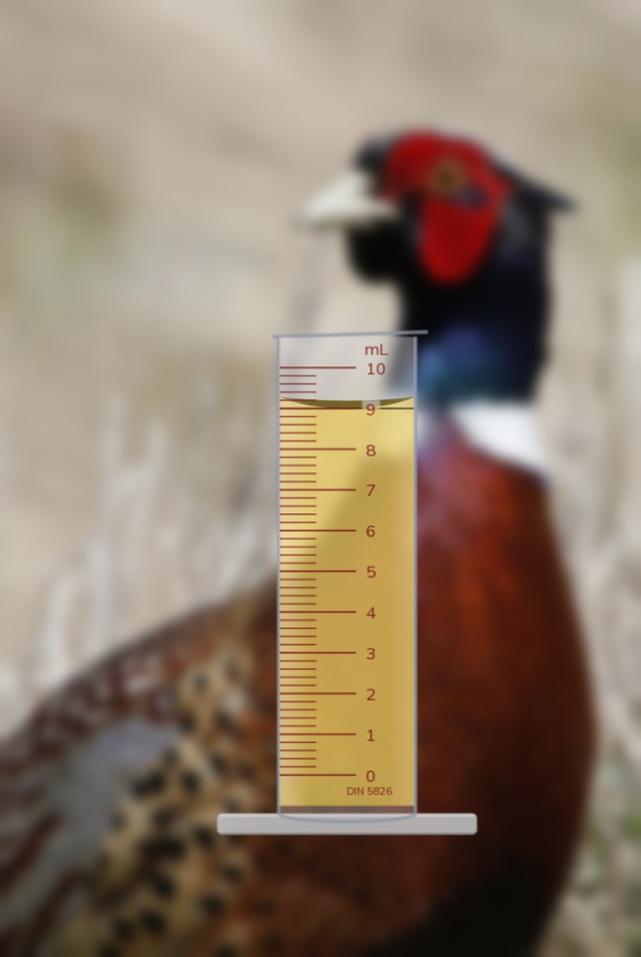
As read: **9** mL
